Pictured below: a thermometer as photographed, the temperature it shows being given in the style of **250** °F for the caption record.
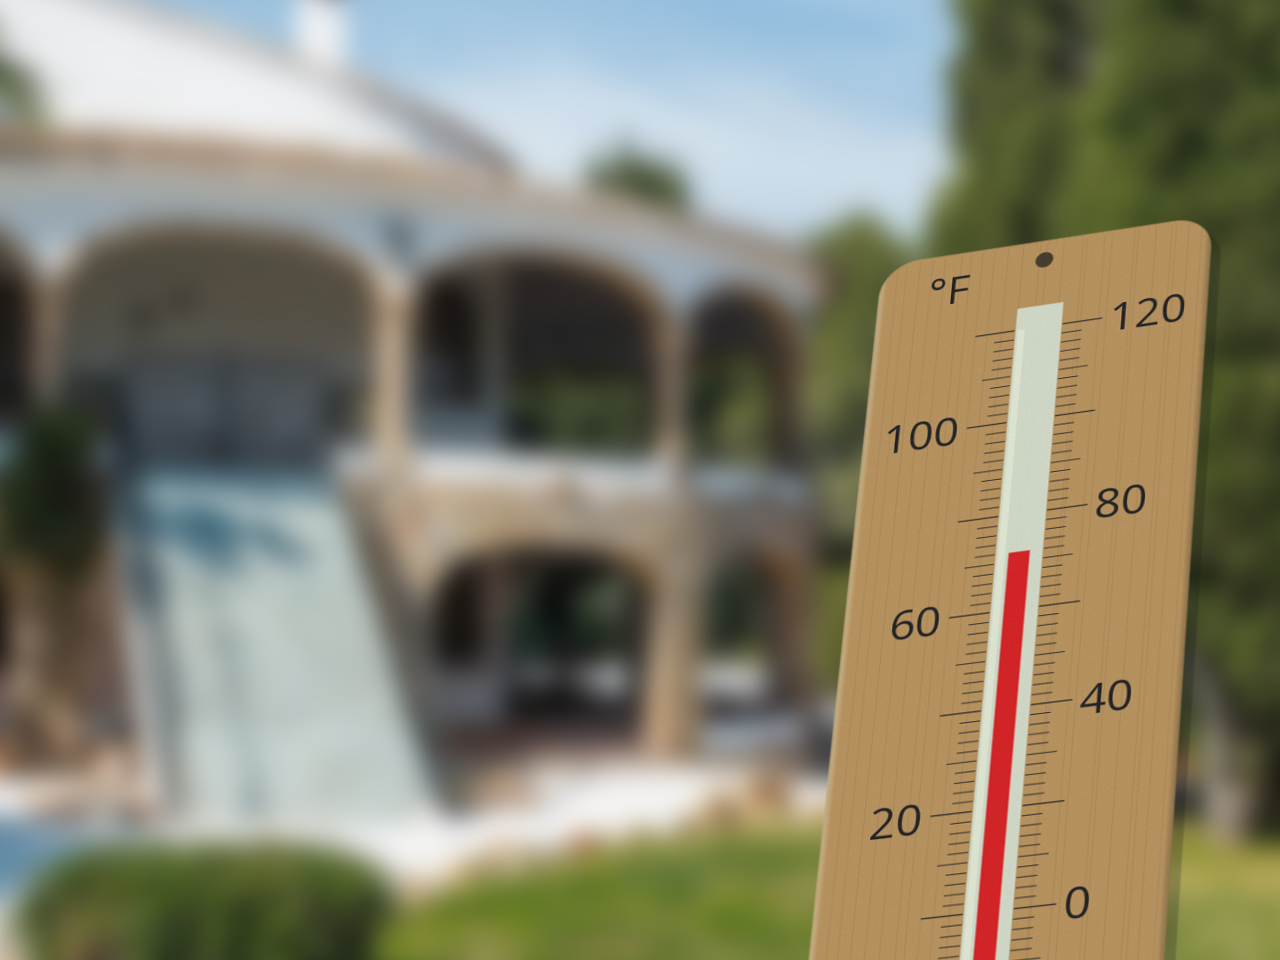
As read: **72** °F
